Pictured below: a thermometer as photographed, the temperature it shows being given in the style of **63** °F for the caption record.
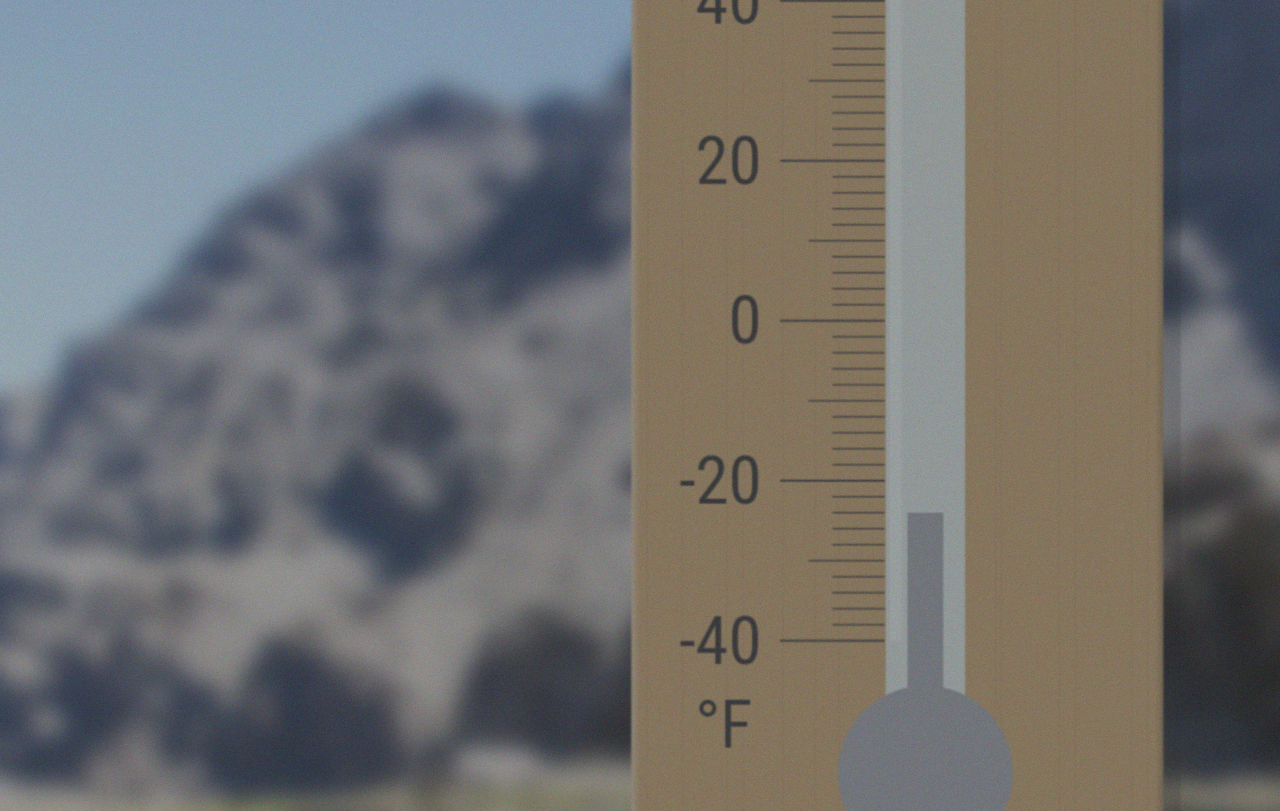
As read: **-24** °F
